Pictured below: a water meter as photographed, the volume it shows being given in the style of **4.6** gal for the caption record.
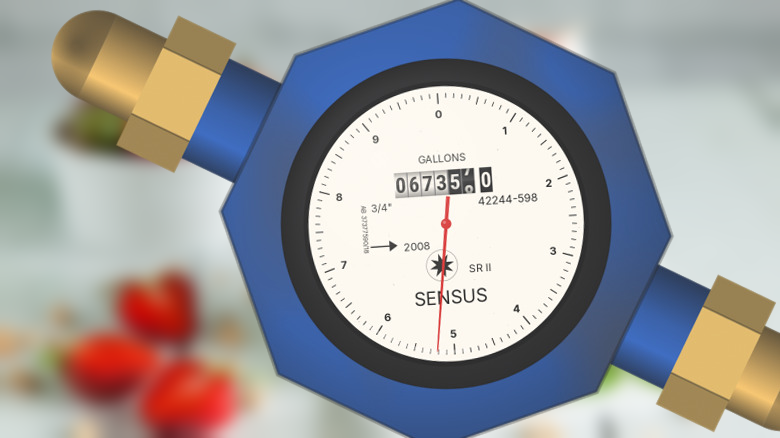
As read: **673575.2** gal
